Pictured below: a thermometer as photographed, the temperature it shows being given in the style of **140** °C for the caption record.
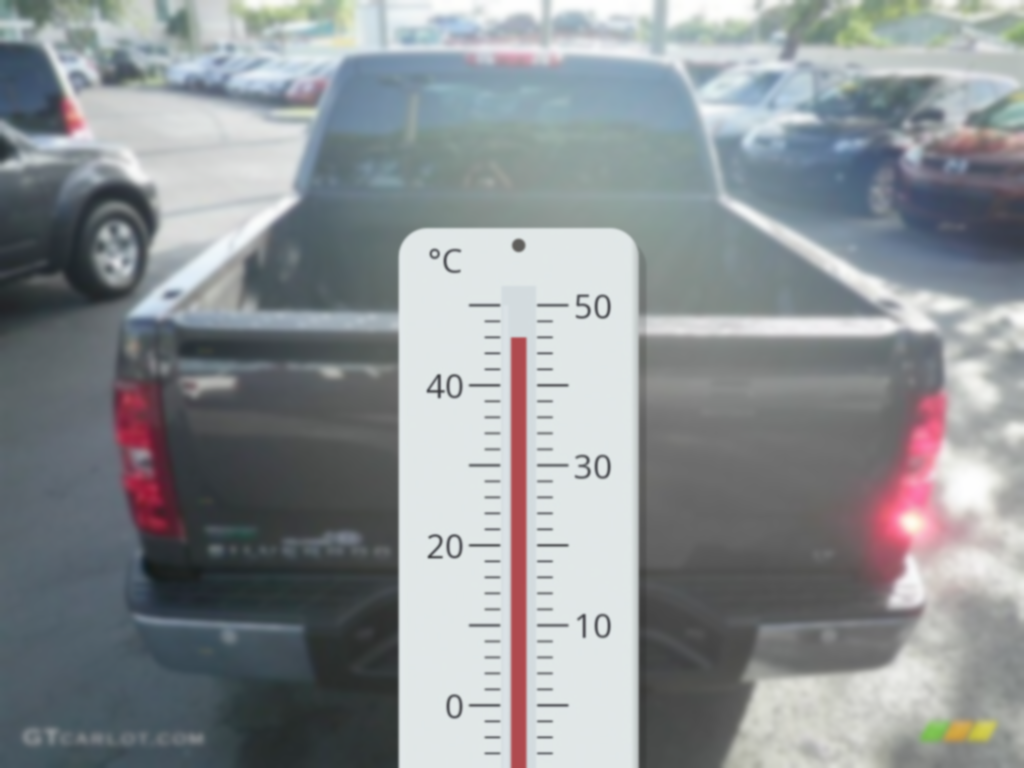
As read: **46** °C
